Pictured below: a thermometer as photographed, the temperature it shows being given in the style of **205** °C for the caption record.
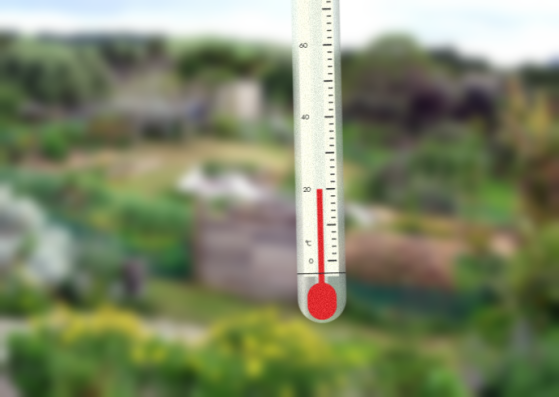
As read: **20** °C
